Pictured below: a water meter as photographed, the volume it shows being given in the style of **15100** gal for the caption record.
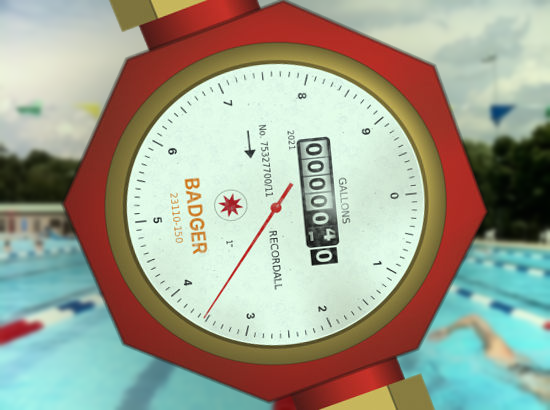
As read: **43.5** gal
